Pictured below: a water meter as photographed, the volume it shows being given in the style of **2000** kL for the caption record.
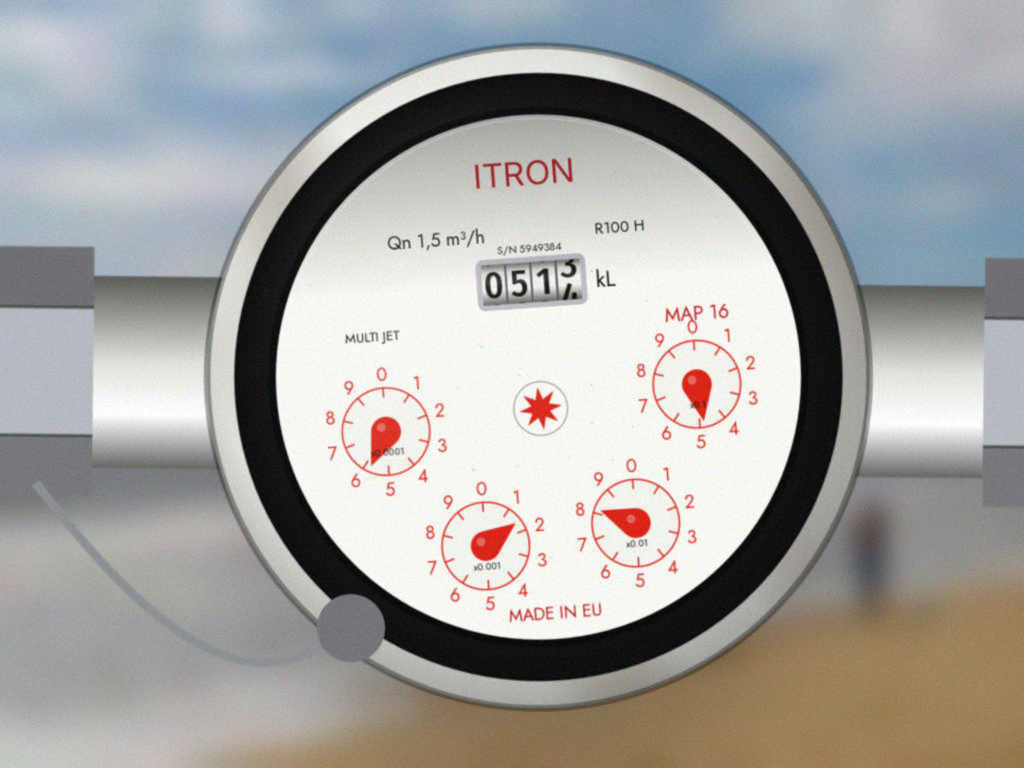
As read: **513.4815** kL
